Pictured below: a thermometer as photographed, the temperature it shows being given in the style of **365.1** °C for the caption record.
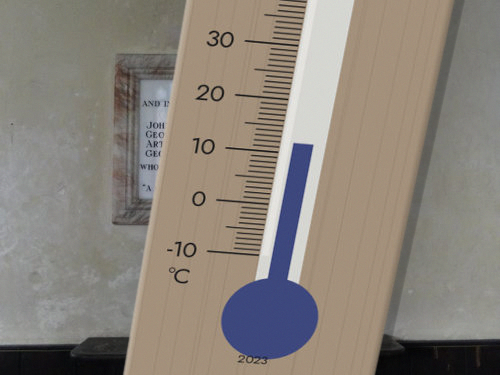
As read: **12** °C
